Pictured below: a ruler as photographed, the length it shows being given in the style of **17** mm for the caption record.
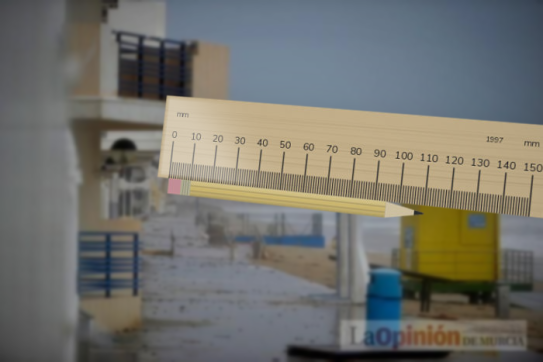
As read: **110** mm
